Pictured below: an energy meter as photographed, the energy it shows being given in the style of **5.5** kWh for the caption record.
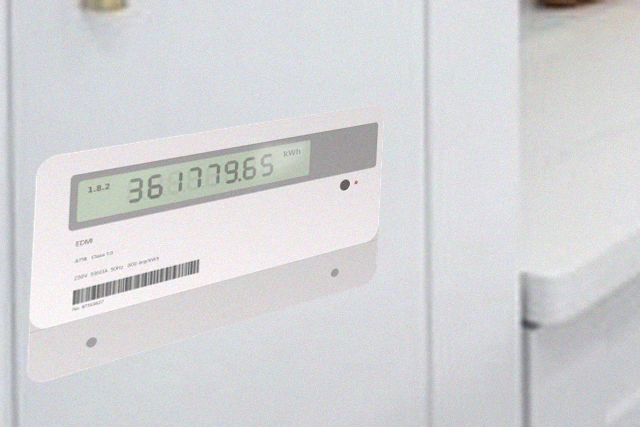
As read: **361779.65** kWh
